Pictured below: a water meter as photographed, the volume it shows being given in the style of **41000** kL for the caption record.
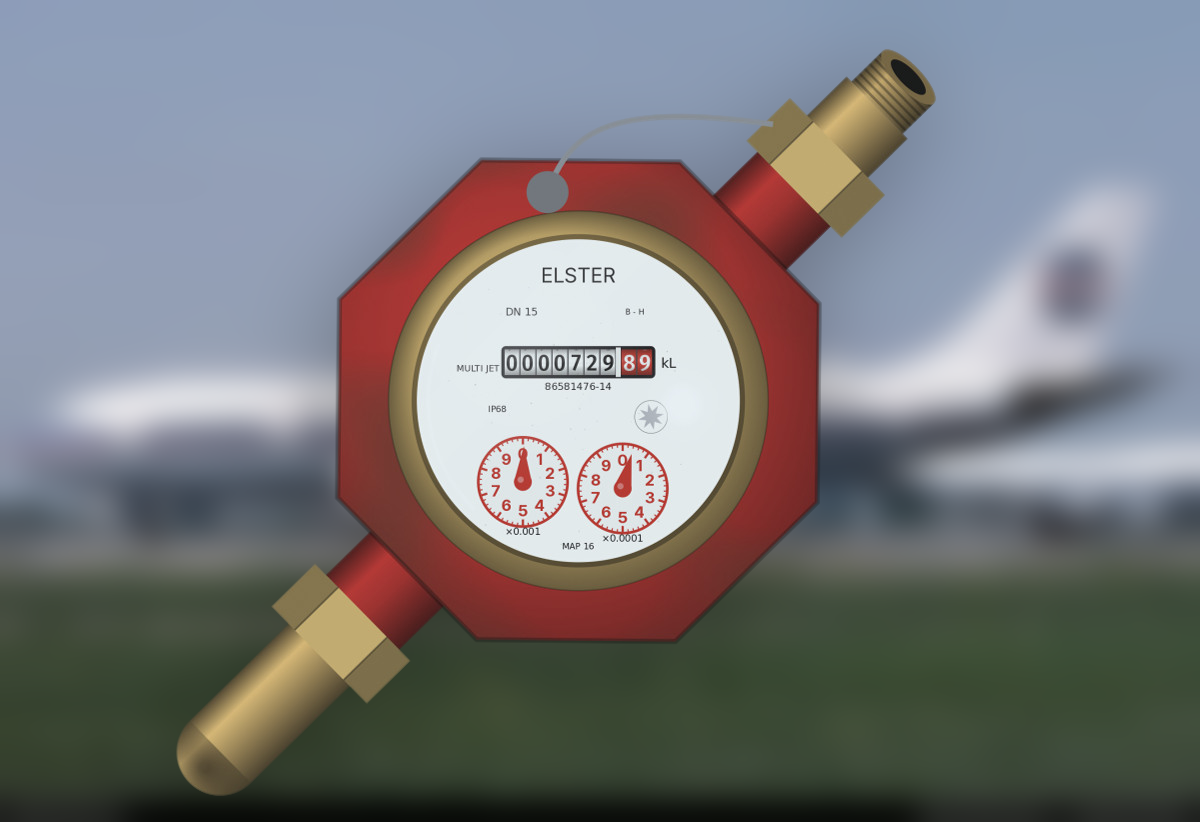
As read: **729.8900** kL
